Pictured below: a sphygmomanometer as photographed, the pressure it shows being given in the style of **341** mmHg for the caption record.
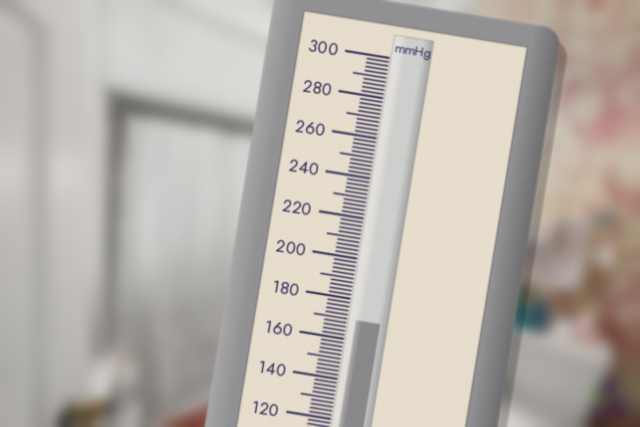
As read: **170** mmHg
